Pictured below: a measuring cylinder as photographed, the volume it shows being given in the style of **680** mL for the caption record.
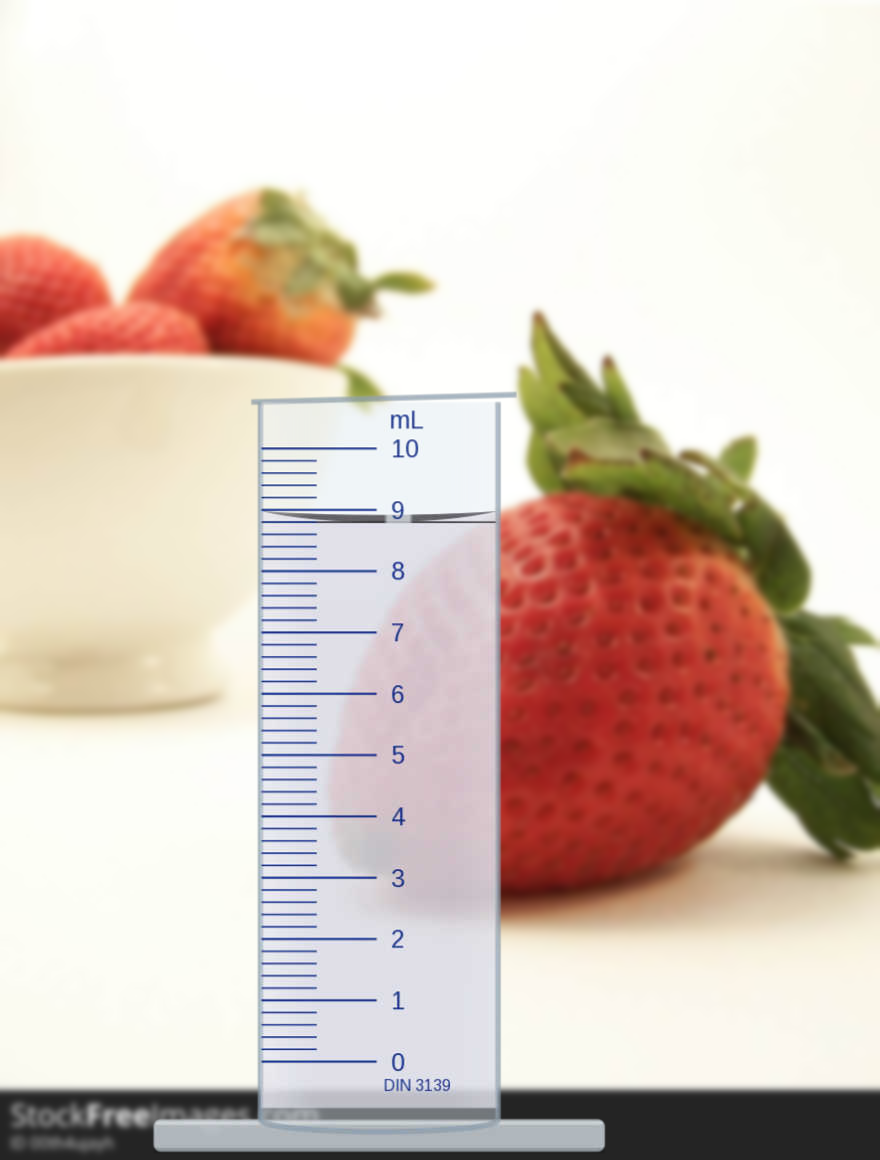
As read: **8.8** mL
